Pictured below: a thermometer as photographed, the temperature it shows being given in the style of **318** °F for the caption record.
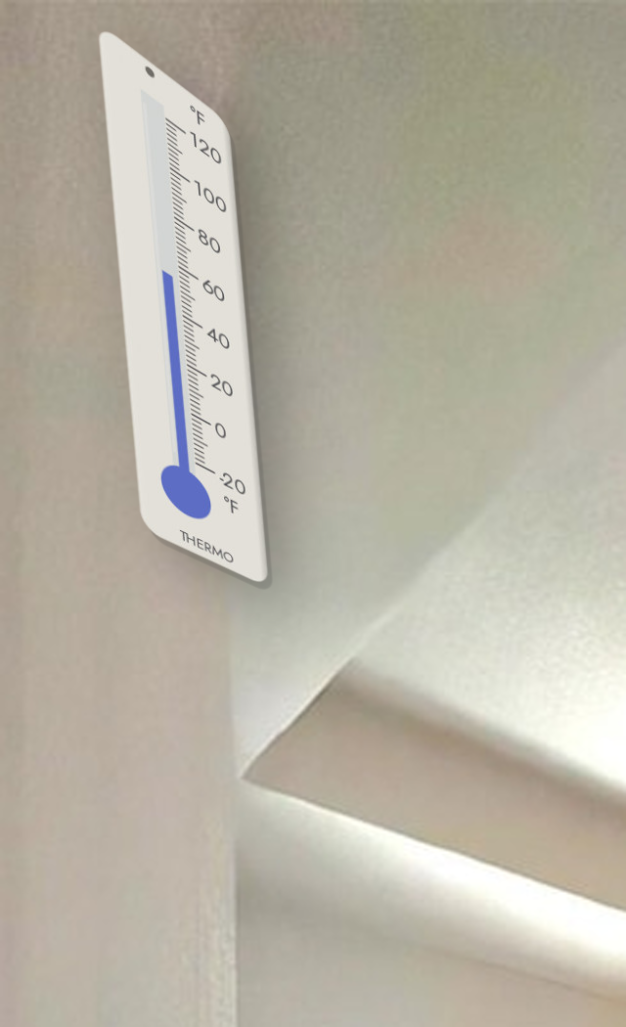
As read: **54** °F
